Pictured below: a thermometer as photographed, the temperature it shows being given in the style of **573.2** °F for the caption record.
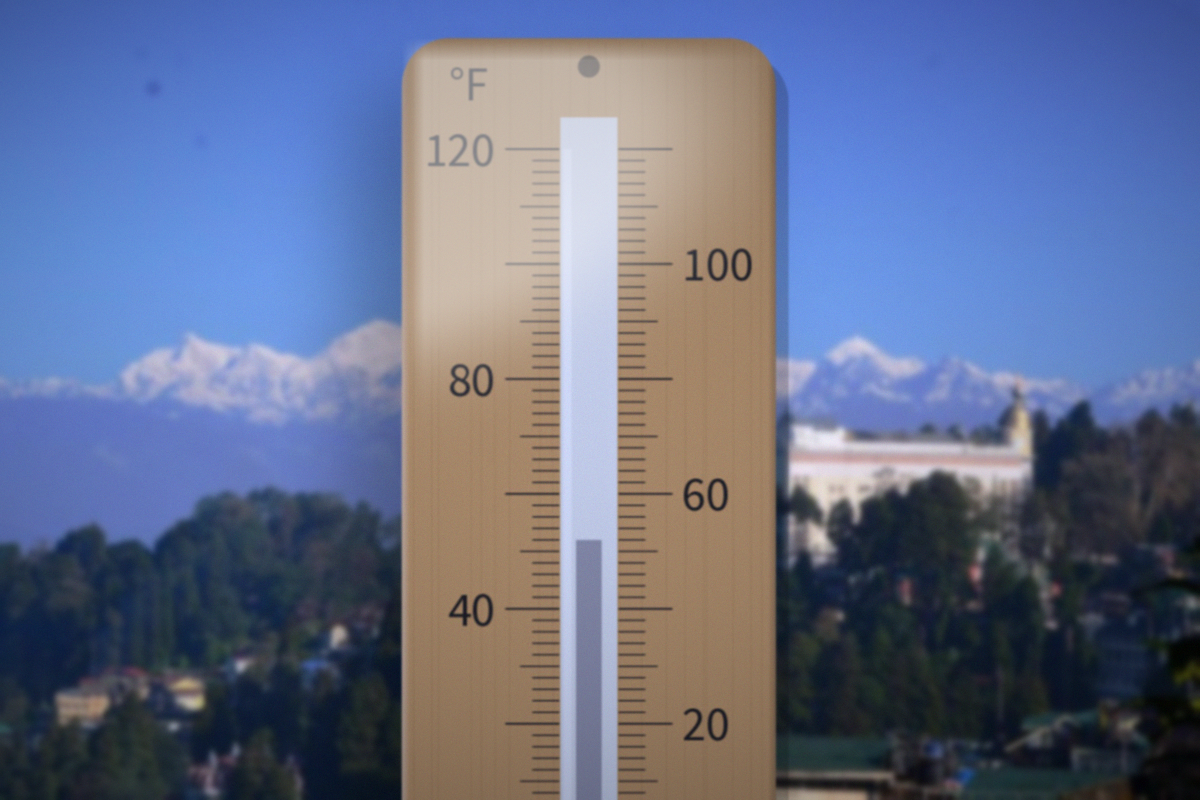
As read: **52** °F
